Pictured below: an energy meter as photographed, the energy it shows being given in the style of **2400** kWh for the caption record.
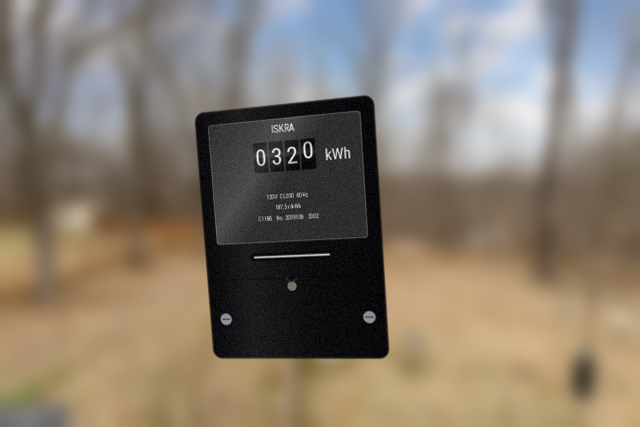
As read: **320** kWh
